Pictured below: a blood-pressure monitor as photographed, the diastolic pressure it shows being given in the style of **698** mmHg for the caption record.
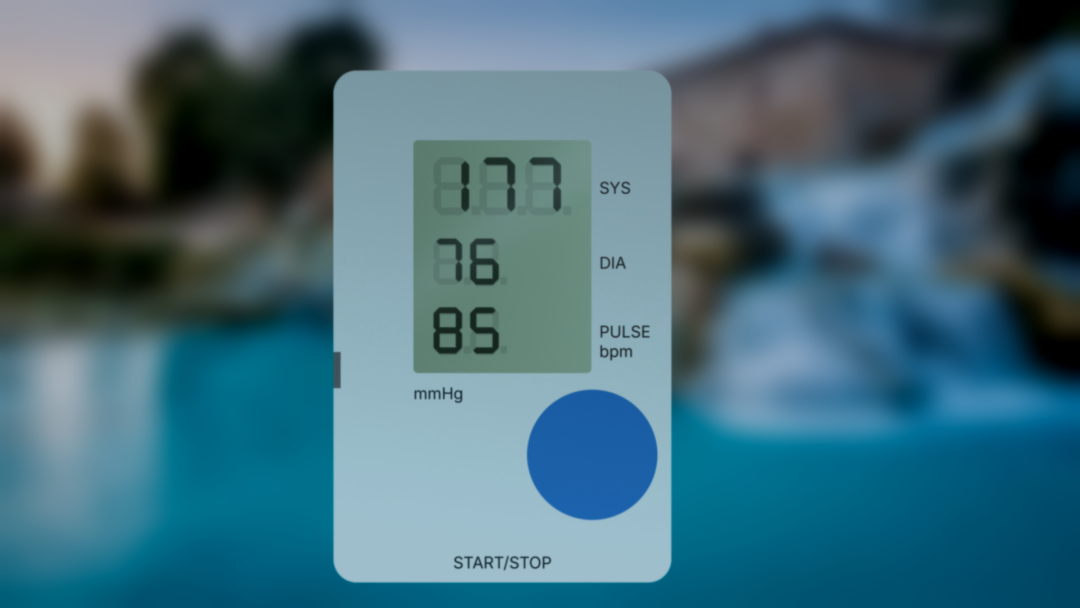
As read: **76** mmHg
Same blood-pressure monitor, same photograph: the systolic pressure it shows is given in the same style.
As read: **177** mmHg
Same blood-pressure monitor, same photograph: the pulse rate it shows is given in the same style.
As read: **85** bpm
